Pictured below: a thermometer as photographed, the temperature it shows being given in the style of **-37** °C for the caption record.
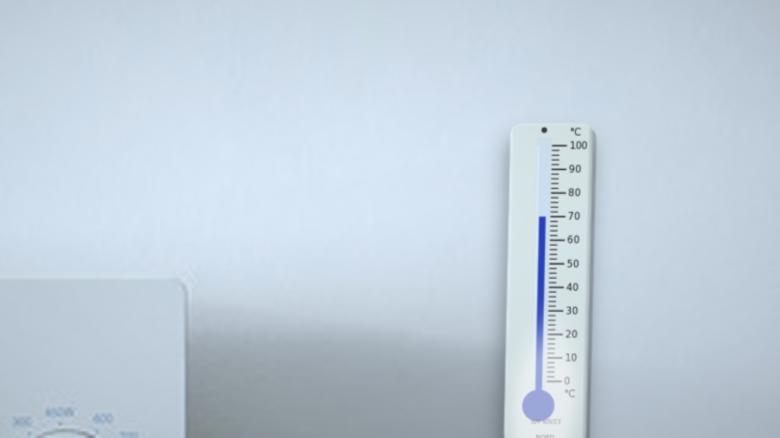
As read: **70** °C
